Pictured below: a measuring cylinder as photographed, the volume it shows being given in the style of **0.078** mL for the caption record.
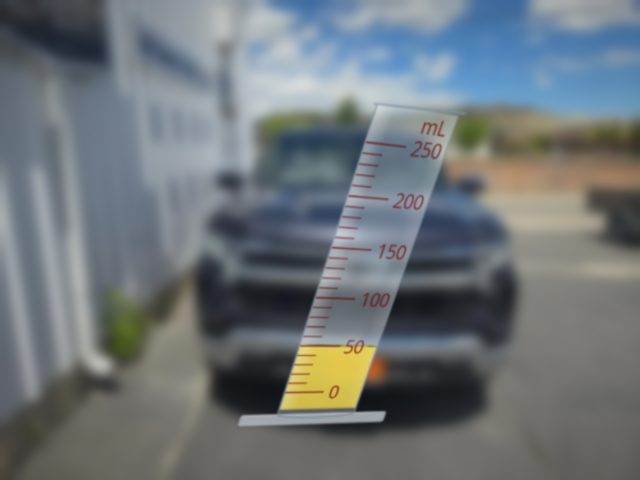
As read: **50** mL
